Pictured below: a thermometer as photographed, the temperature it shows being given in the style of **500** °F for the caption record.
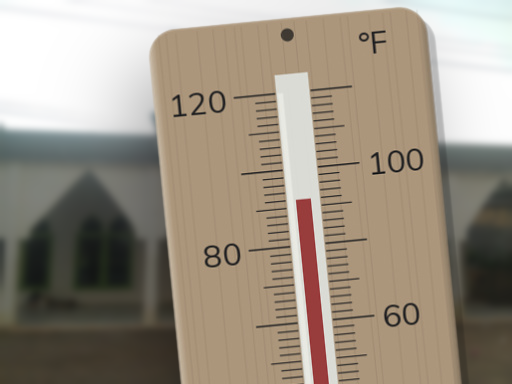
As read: **92** °F
